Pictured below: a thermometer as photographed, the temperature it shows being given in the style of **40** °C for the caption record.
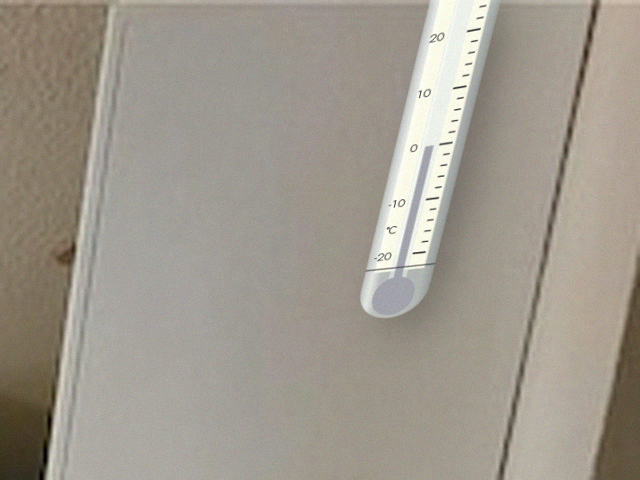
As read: **0** °C
